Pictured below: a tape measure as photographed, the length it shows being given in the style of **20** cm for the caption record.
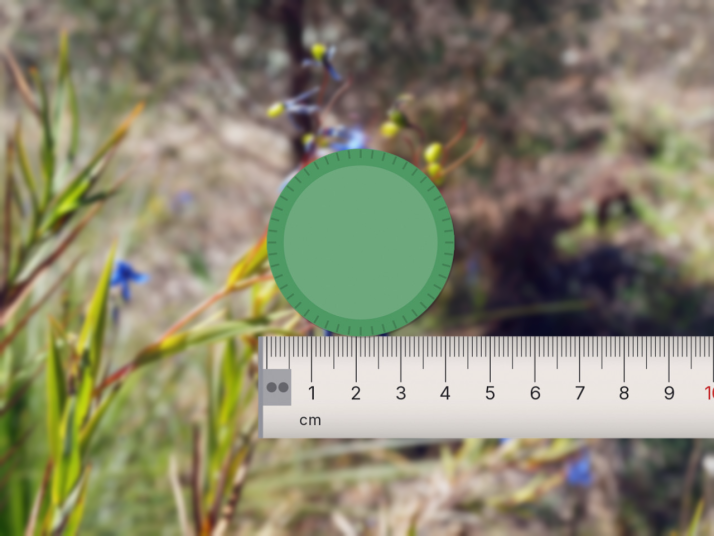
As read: **4.2** cm
